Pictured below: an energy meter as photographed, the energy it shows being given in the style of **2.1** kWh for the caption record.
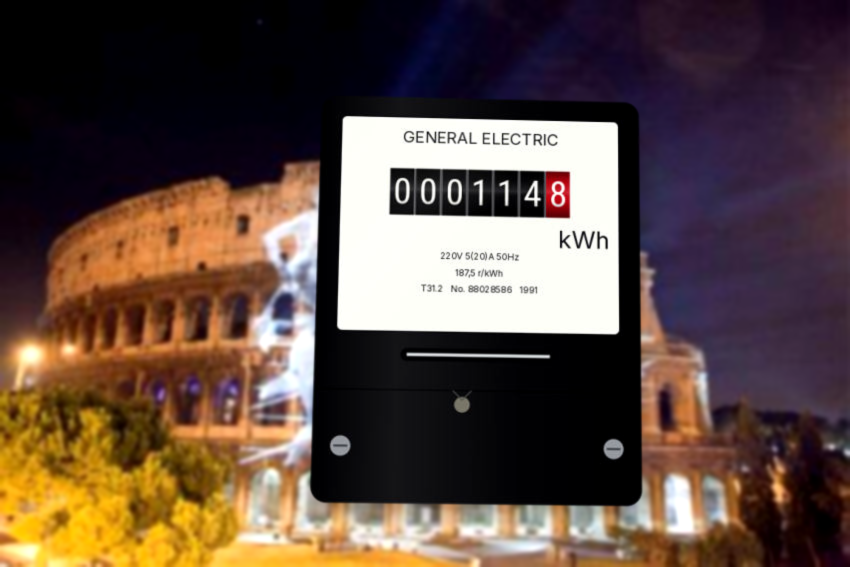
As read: **114.8** kWh
